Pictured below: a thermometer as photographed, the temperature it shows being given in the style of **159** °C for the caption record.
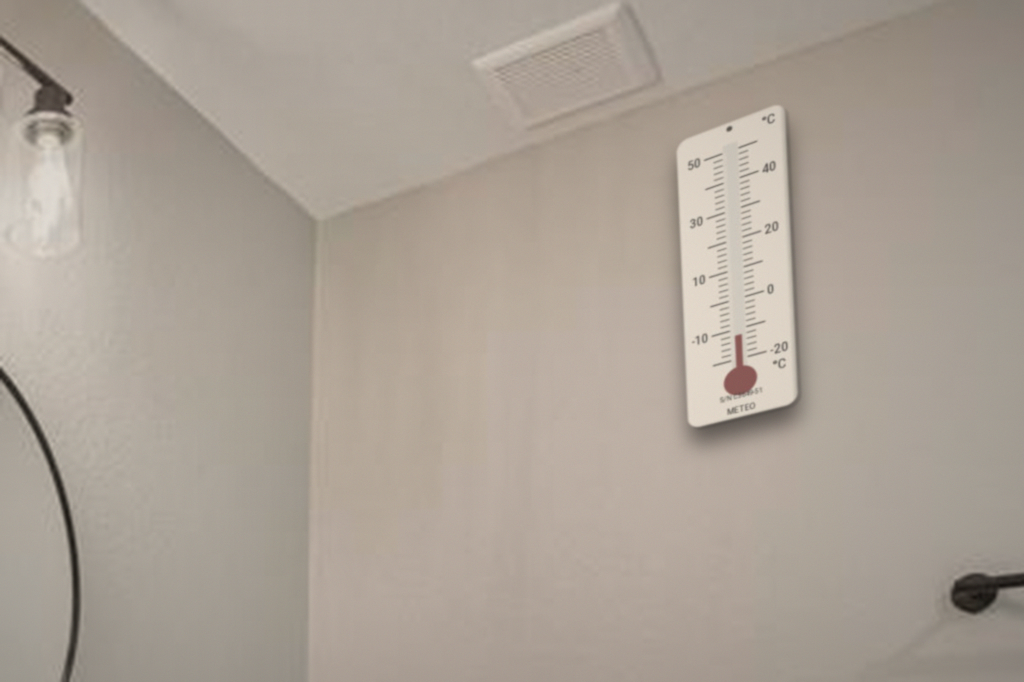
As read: **-12** °C
